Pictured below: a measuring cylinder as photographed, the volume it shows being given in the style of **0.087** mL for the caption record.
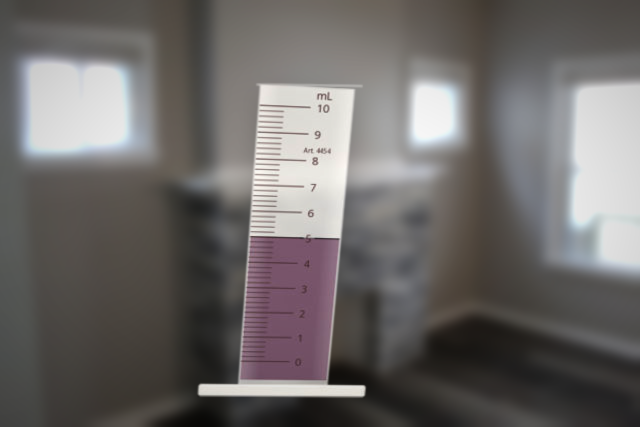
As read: **5** mL
